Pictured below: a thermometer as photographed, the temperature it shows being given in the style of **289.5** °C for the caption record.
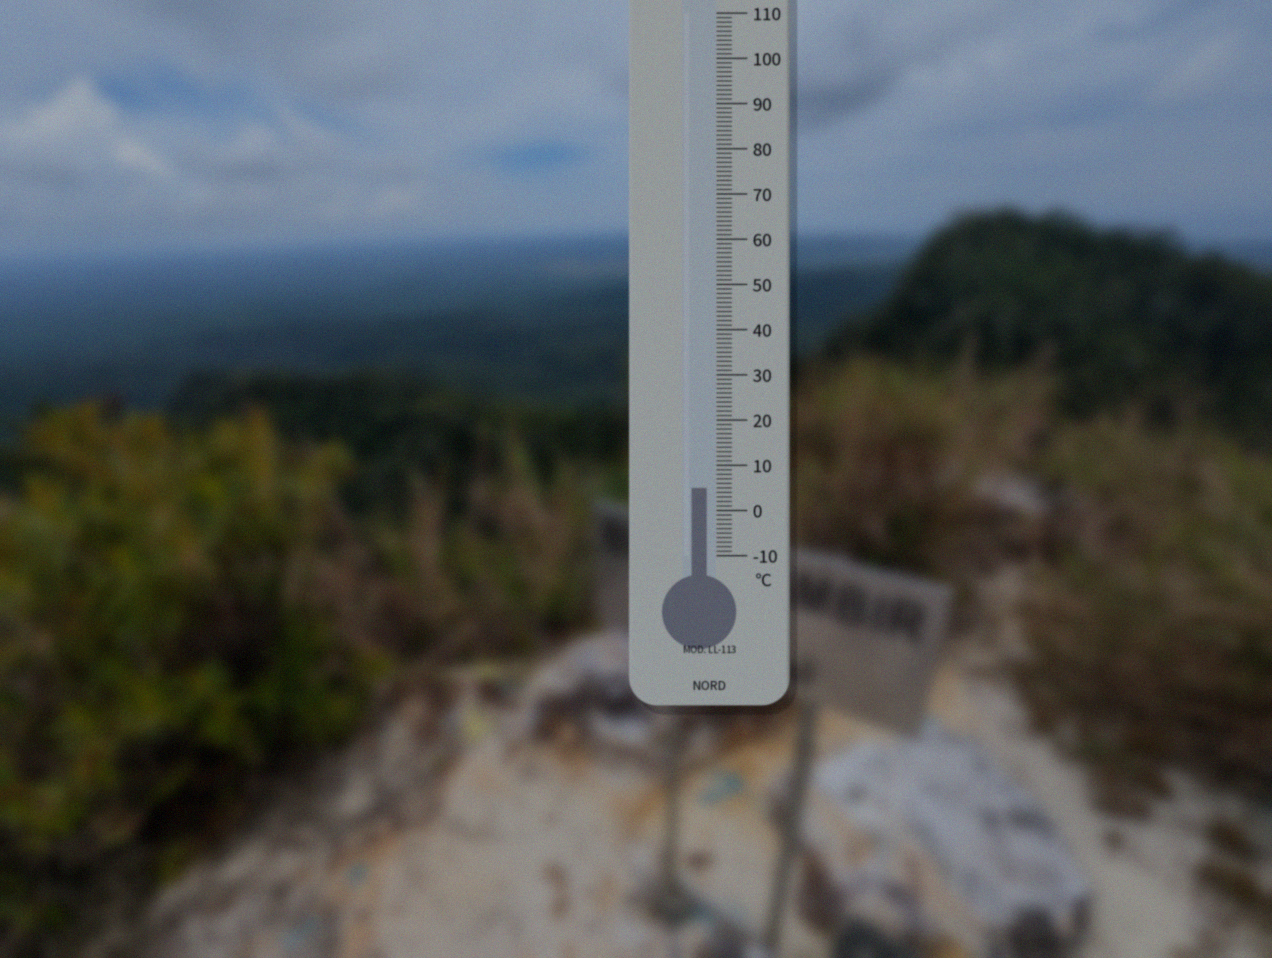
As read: **5** °C
